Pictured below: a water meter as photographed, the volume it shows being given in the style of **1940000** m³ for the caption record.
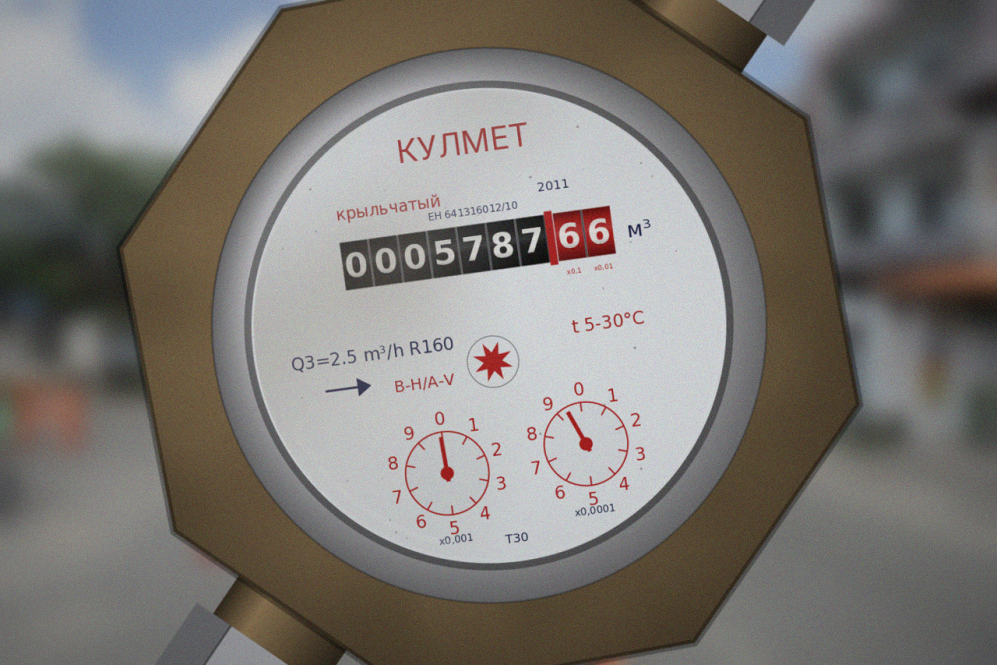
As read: **5787.6599** m³
